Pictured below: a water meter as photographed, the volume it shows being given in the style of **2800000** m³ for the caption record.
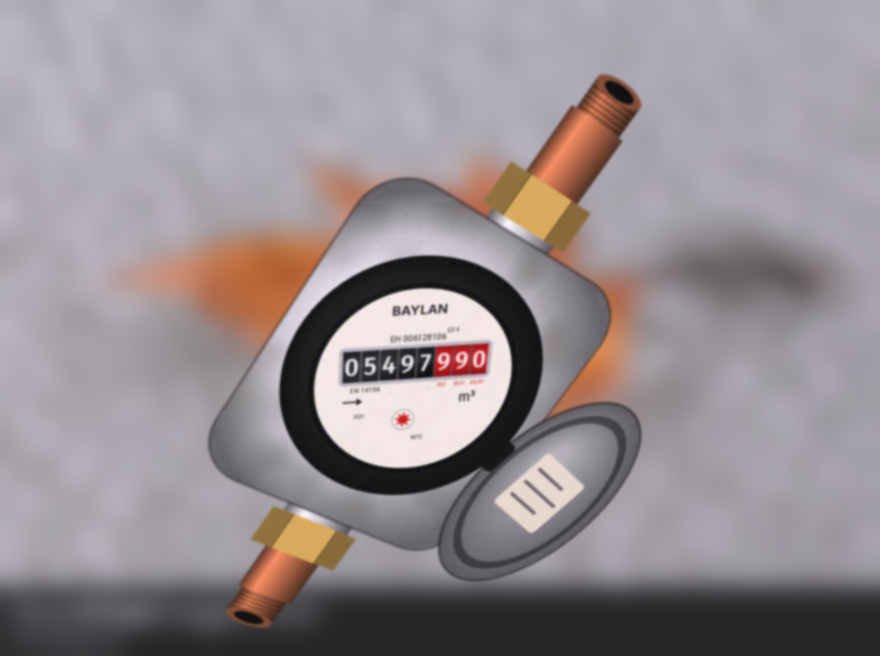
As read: **5497.990** m³
